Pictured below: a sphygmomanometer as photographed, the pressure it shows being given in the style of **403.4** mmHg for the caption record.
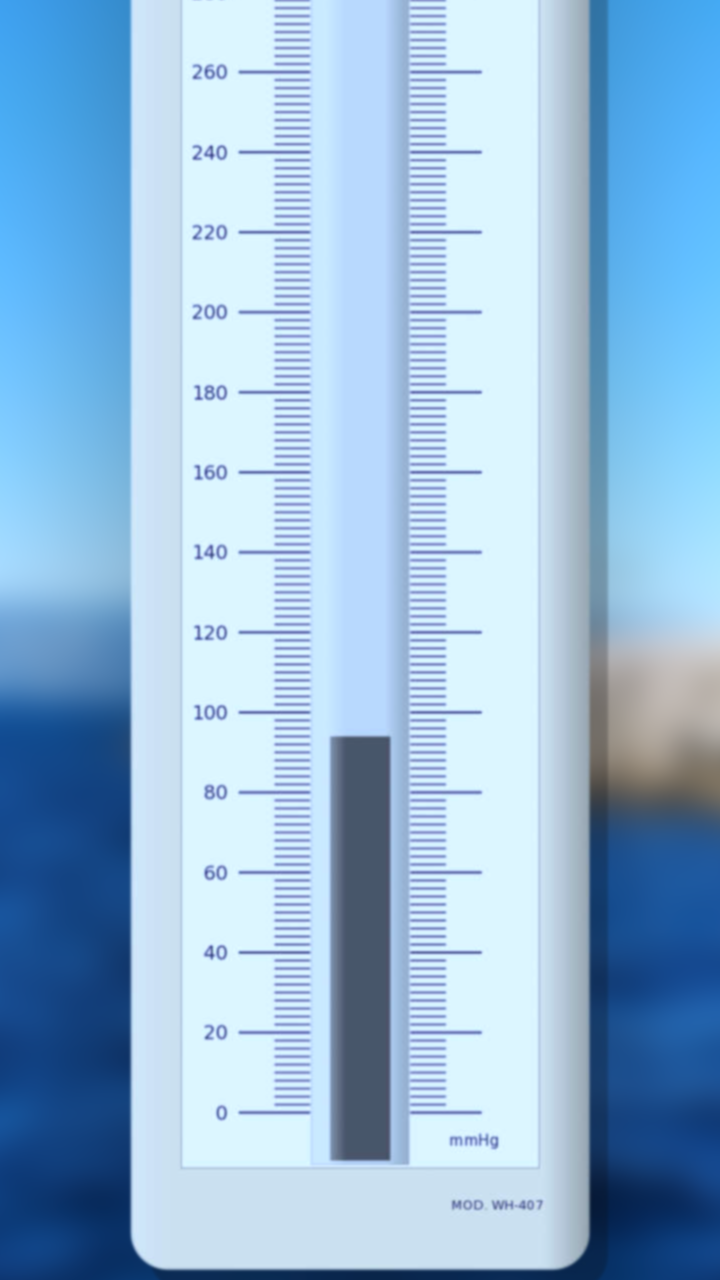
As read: **94** mmHg
